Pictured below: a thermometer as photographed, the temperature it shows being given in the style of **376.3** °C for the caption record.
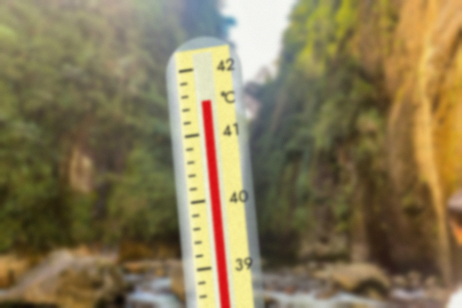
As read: **41.5** °C
